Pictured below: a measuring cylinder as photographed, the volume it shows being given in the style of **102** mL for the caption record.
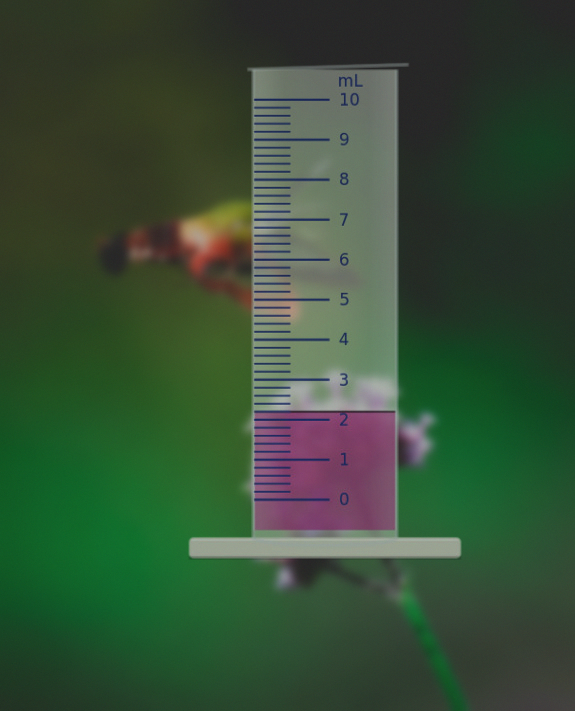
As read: **2.2** mL
